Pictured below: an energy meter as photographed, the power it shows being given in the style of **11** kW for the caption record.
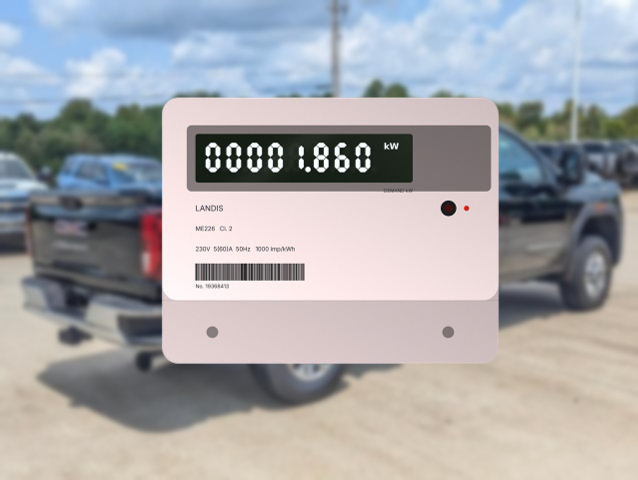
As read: **1.860** kW
